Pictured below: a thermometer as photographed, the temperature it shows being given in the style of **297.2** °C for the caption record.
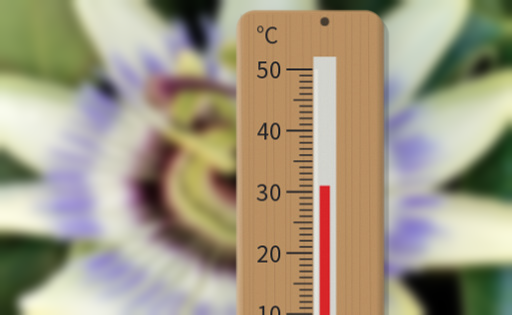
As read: **31** °C
